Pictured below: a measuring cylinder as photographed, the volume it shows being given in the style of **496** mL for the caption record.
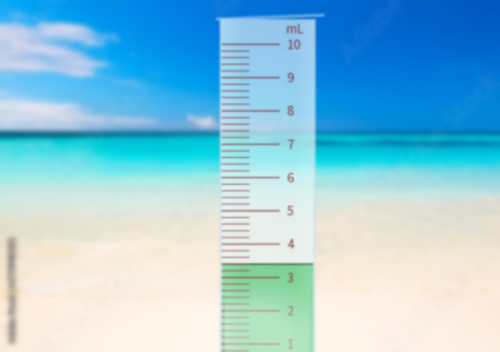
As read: **3.4** mL
